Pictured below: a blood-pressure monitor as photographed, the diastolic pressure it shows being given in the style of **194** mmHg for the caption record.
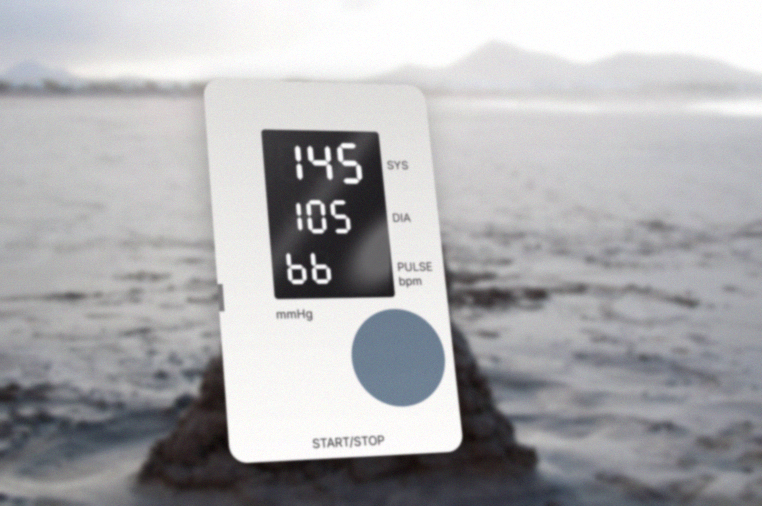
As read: **105** mmHg
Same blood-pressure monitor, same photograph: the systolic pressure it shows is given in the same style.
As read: **145** mmHg
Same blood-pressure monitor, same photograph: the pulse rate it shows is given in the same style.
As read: **66** bpm
